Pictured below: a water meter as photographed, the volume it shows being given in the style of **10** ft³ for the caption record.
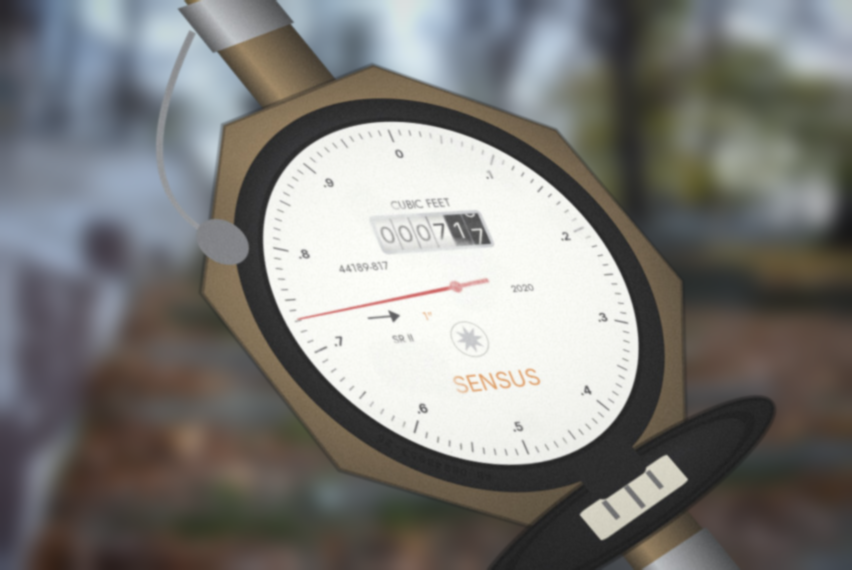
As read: **716.73** ft³
